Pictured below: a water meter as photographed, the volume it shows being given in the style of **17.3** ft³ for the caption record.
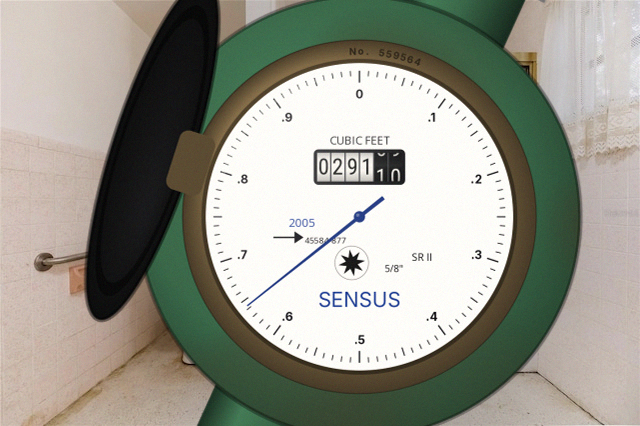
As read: **29109.64** ft³
